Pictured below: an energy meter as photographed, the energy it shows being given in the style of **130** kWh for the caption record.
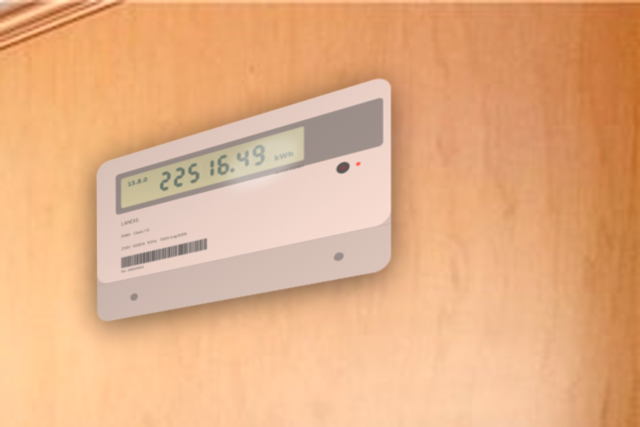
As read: **22516.49** kWh
